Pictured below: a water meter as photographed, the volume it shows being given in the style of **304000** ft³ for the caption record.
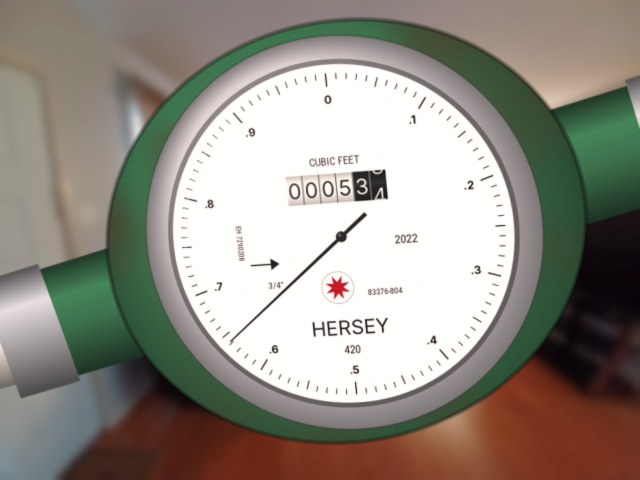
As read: **533.64** ft³
